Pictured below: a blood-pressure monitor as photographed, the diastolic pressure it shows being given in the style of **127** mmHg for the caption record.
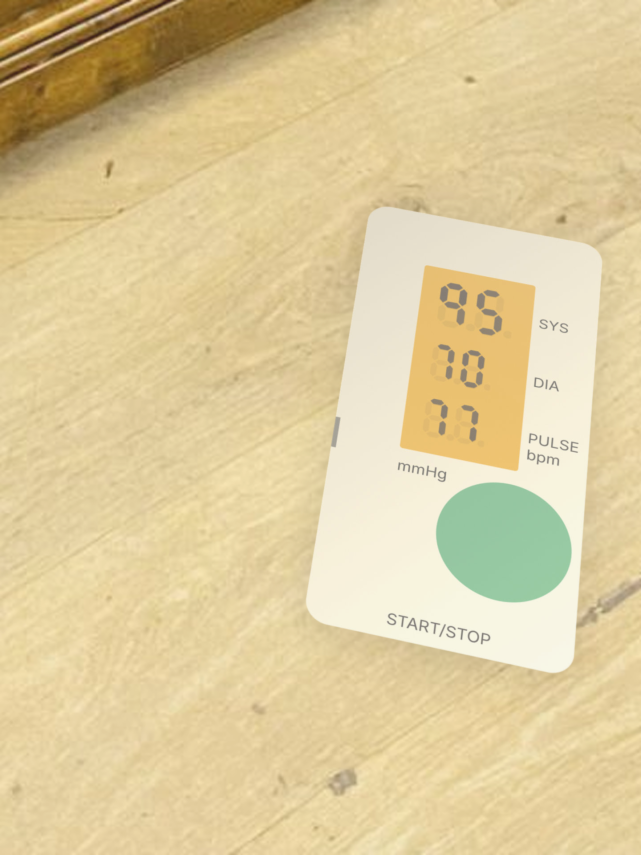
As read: **70** mmHg
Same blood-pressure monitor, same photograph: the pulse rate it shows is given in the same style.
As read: **77** bpm
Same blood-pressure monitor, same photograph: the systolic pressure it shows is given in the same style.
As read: **95** mmHg
